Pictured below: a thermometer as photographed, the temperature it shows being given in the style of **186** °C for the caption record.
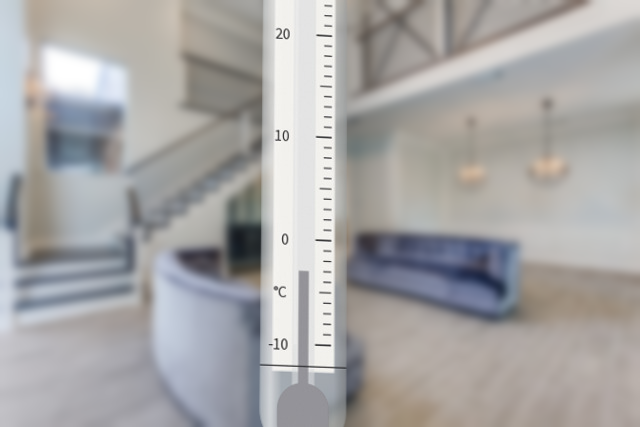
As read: **-3** °C
